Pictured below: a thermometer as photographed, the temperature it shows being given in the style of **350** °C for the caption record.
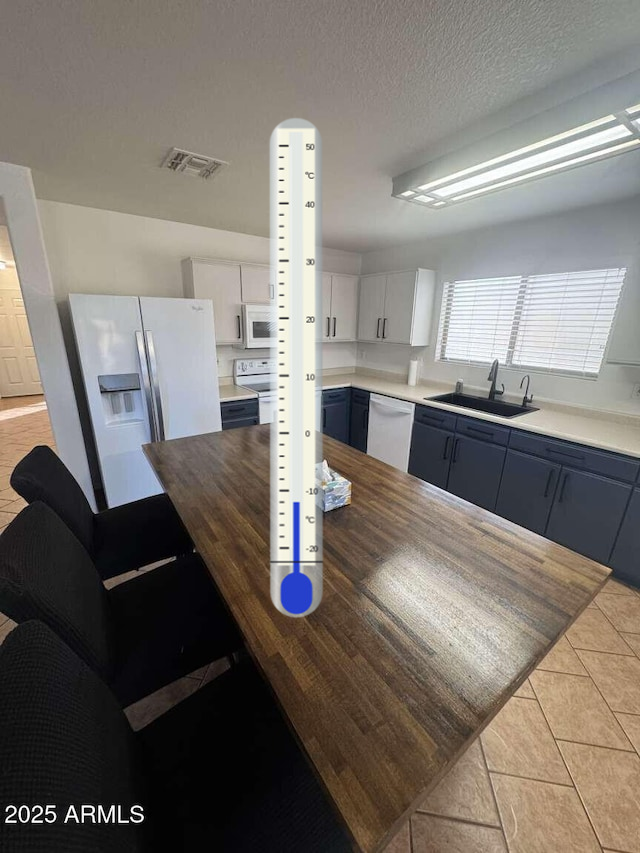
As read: **-12** °C
